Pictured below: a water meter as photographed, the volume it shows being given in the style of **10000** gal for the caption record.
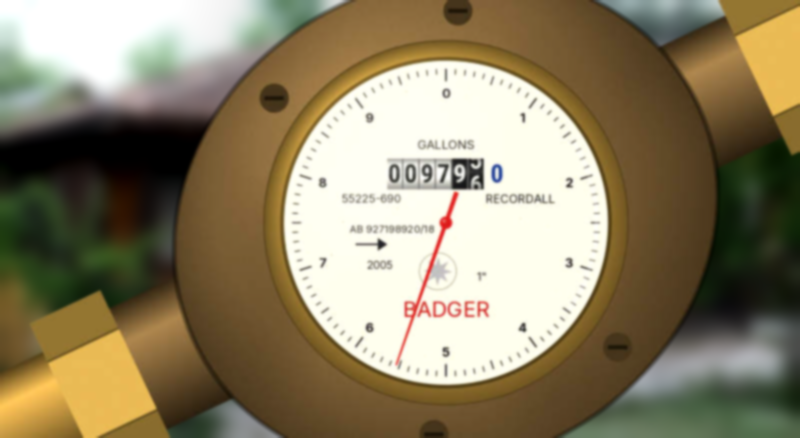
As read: **97955.5** gal
